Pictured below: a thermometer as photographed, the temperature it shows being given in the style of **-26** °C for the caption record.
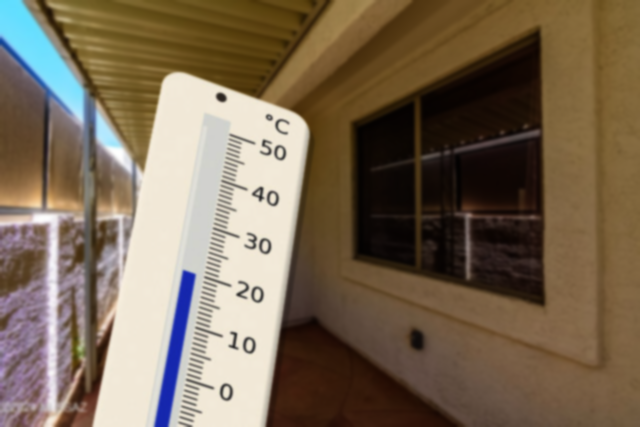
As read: **20** °C
